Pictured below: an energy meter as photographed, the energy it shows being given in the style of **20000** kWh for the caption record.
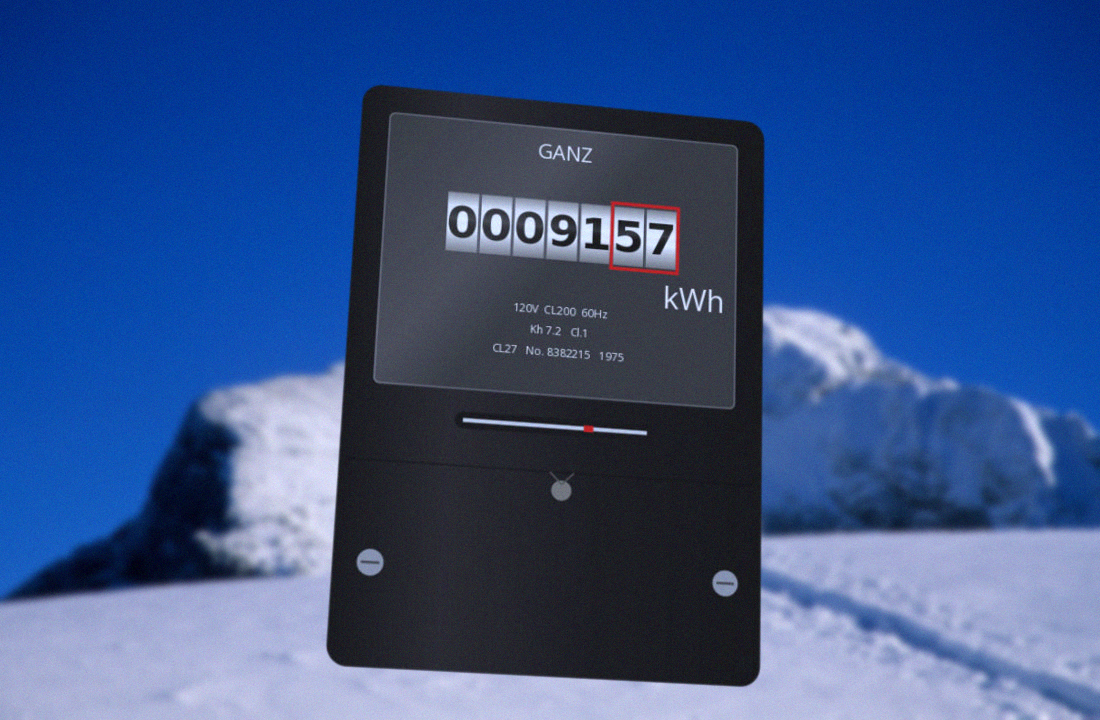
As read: **91.57** kWh
